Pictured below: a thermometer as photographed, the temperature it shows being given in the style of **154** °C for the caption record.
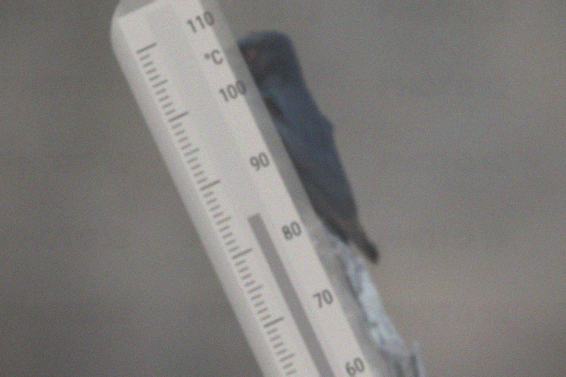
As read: **84** °C
